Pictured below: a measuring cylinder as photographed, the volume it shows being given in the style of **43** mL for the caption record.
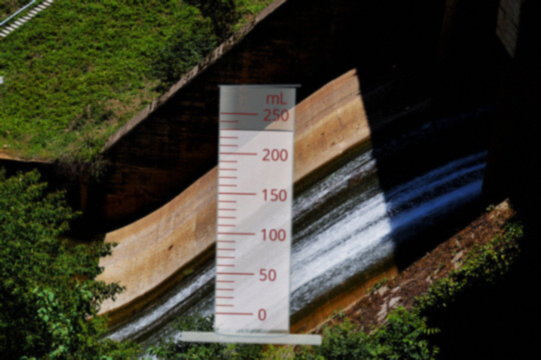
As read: **230** mL
